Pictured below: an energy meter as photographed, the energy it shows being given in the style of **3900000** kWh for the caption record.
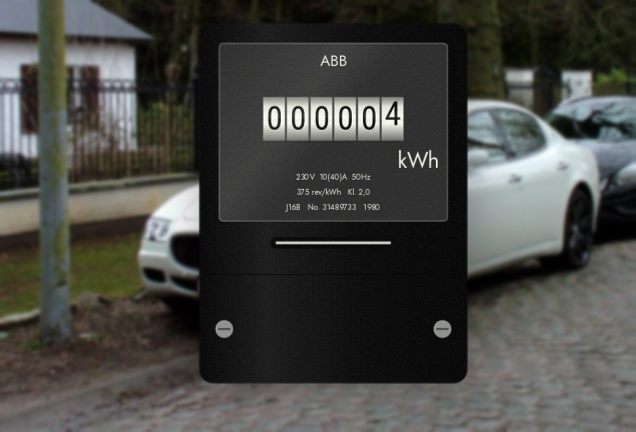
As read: **4** kWh
